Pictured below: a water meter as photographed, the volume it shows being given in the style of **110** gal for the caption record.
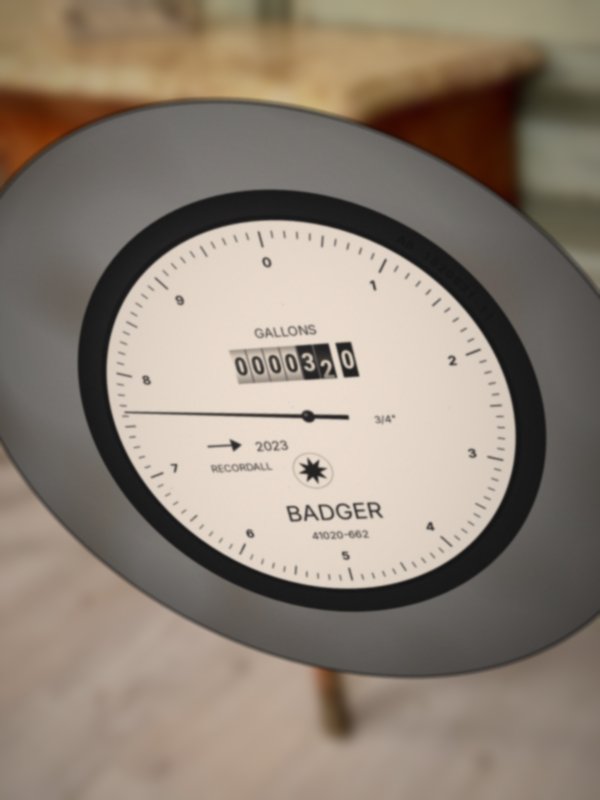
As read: **317.6** gal
